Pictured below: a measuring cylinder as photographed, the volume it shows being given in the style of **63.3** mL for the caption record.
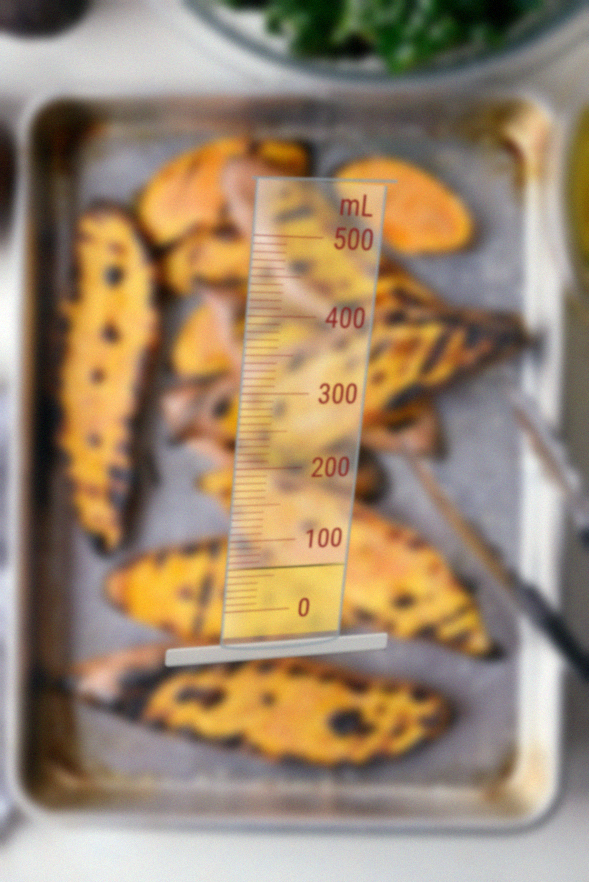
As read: **60** mL
